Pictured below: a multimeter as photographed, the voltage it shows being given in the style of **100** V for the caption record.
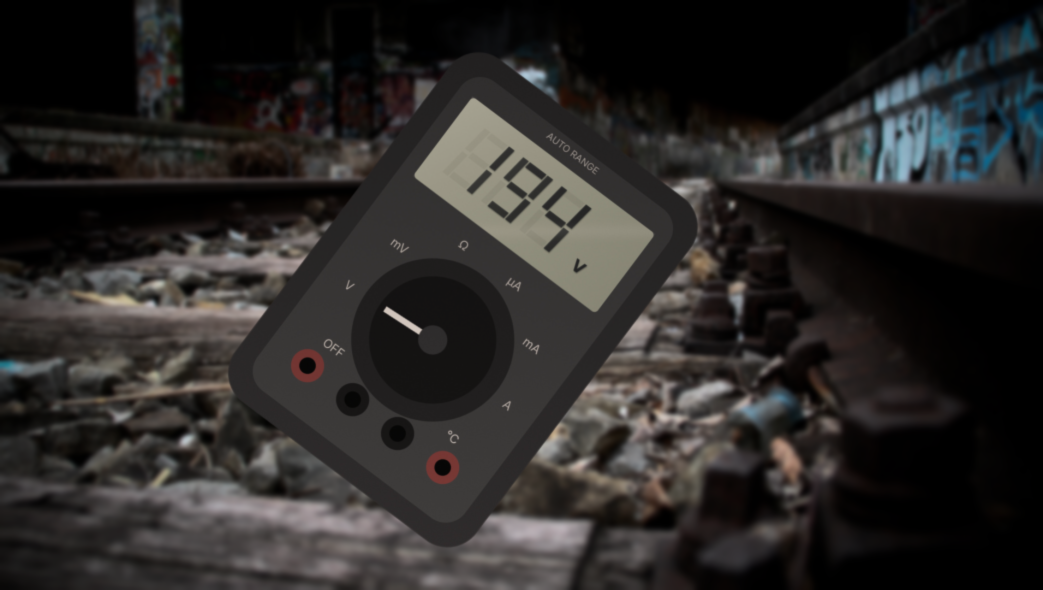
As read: **194** V
